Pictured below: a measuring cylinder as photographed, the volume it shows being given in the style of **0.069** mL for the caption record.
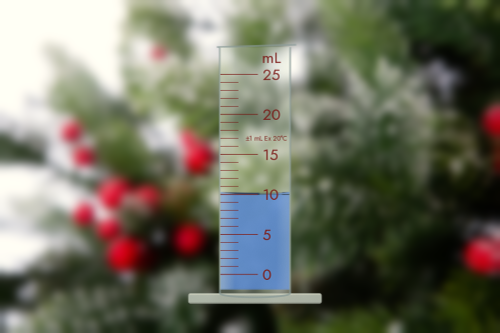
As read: **10** mL
